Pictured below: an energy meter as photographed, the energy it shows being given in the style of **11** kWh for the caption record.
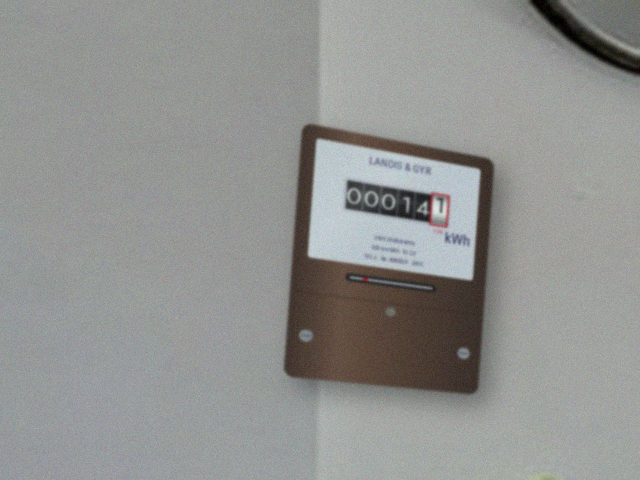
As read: **14.1** kWh
